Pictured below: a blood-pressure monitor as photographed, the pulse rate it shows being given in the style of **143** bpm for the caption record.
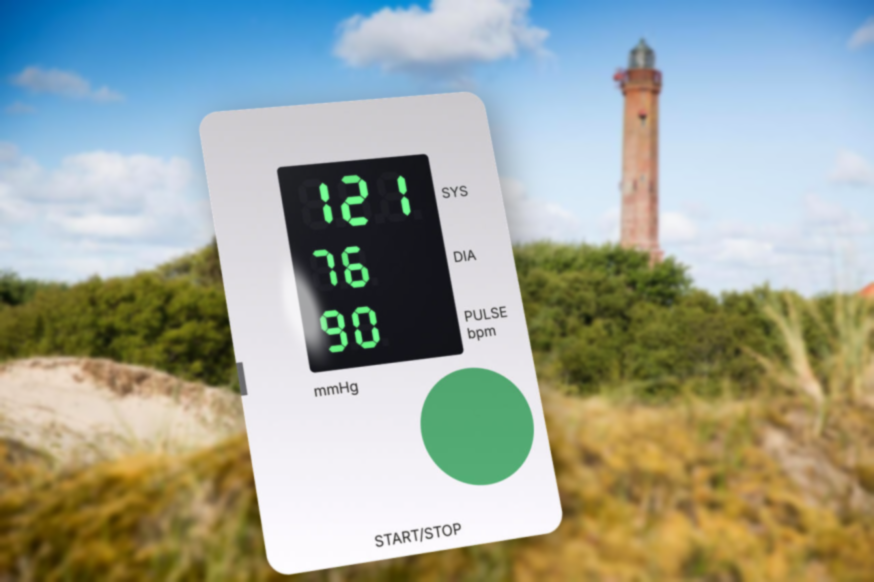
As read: **90** bpm
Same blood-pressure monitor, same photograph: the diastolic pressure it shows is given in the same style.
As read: **76** mmHg
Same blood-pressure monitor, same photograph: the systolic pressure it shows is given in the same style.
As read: **121** mmHg
